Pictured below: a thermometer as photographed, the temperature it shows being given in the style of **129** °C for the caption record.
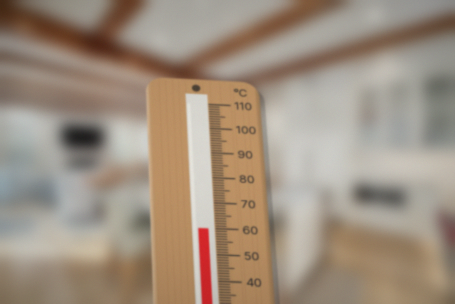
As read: **60** °C
